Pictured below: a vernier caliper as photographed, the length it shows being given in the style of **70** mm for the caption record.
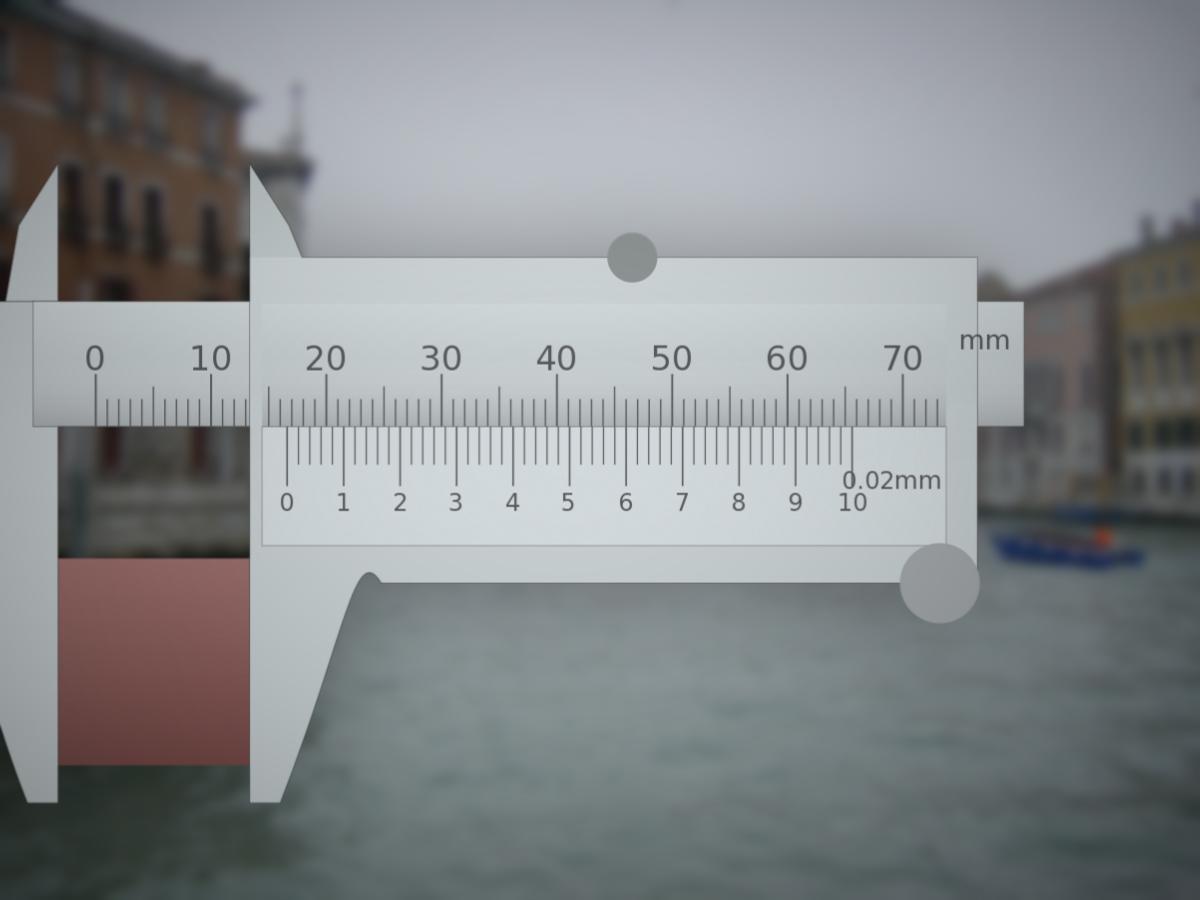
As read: **16.6** mm
